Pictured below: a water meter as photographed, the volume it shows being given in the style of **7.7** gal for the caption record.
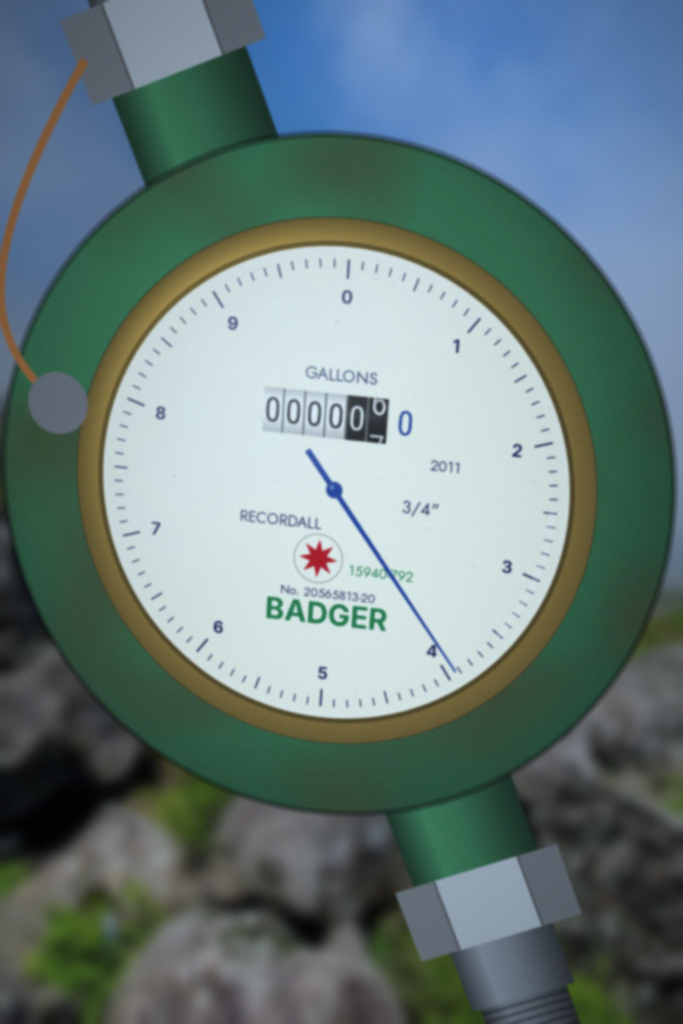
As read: **63.9** gal
